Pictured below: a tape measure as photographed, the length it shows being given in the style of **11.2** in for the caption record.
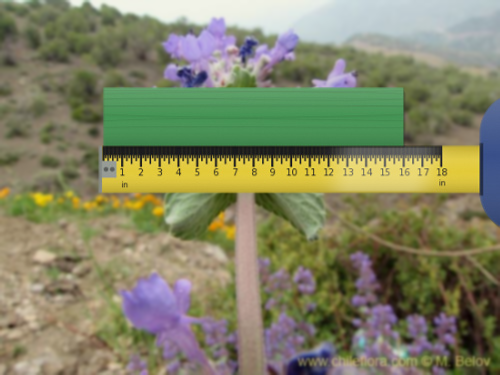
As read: **16** in
